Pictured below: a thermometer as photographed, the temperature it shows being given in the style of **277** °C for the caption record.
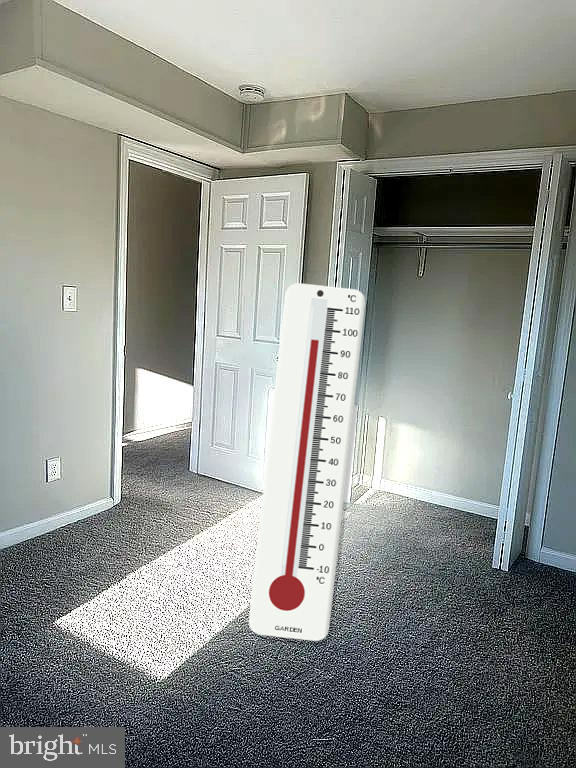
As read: **95** °C
